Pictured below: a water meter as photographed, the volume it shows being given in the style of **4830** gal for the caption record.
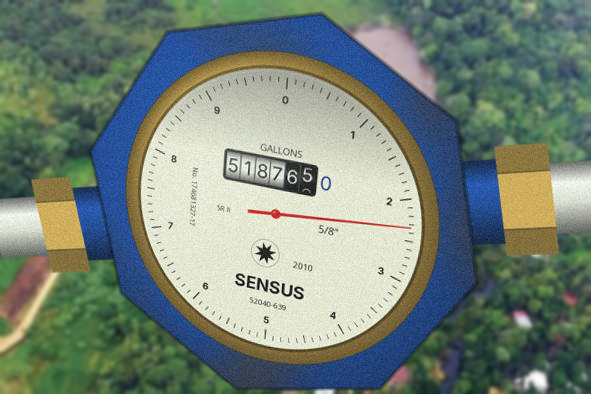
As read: **5187652.3** gal
